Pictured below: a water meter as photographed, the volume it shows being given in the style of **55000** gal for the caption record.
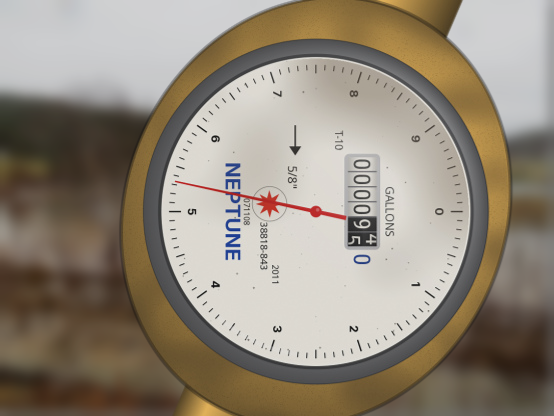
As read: **945.3** gal
